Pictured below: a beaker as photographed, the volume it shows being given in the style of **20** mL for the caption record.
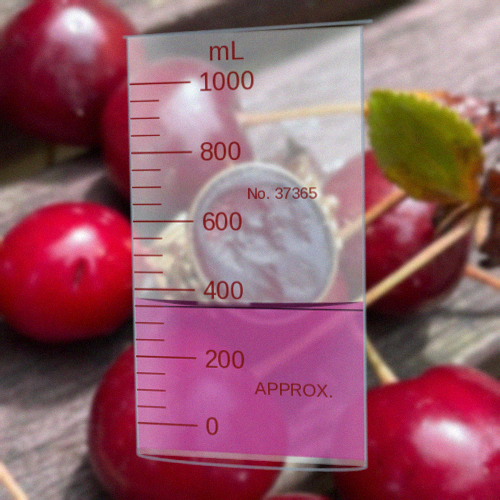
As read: **350** mL
